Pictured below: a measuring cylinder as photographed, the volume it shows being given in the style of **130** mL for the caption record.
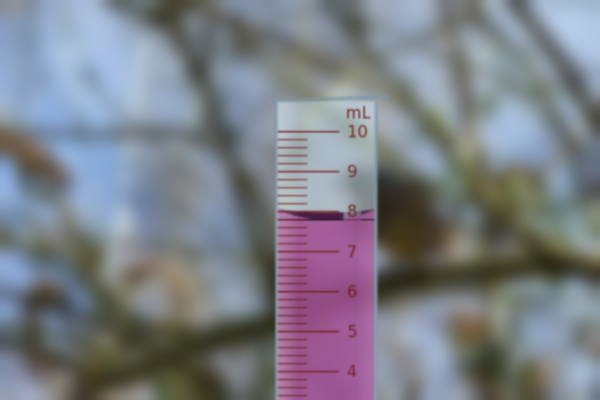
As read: **7.8** mL
